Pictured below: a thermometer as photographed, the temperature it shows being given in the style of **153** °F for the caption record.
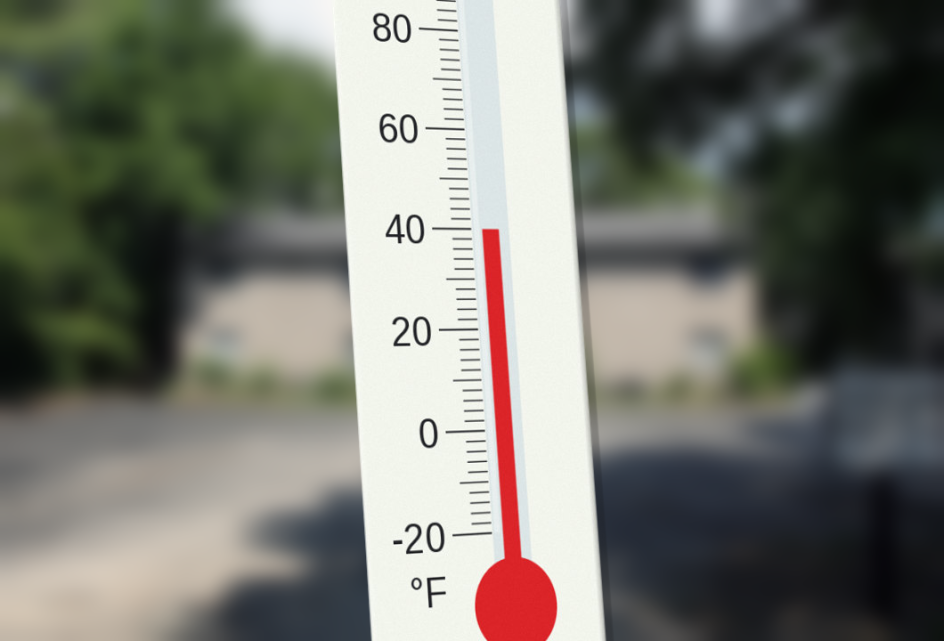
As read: **40** °F
